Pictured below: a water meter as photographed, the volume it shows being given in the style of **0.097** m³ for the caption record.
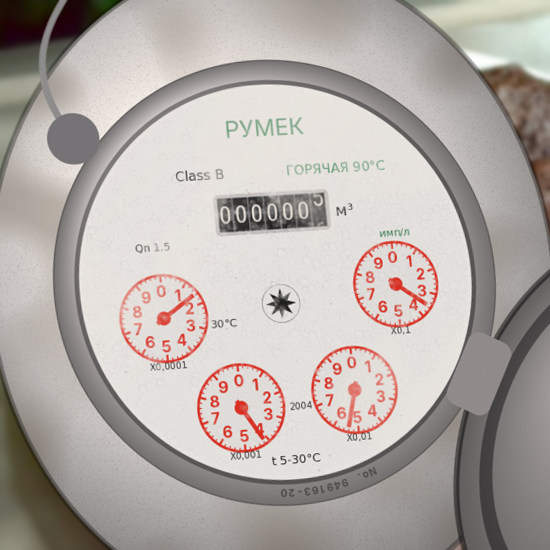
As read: **5.3541** m³
